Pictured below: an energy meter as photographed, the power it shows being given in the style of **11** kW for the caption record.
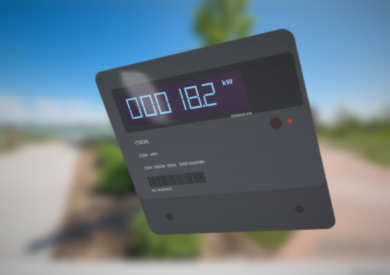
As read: **18.2** kW
